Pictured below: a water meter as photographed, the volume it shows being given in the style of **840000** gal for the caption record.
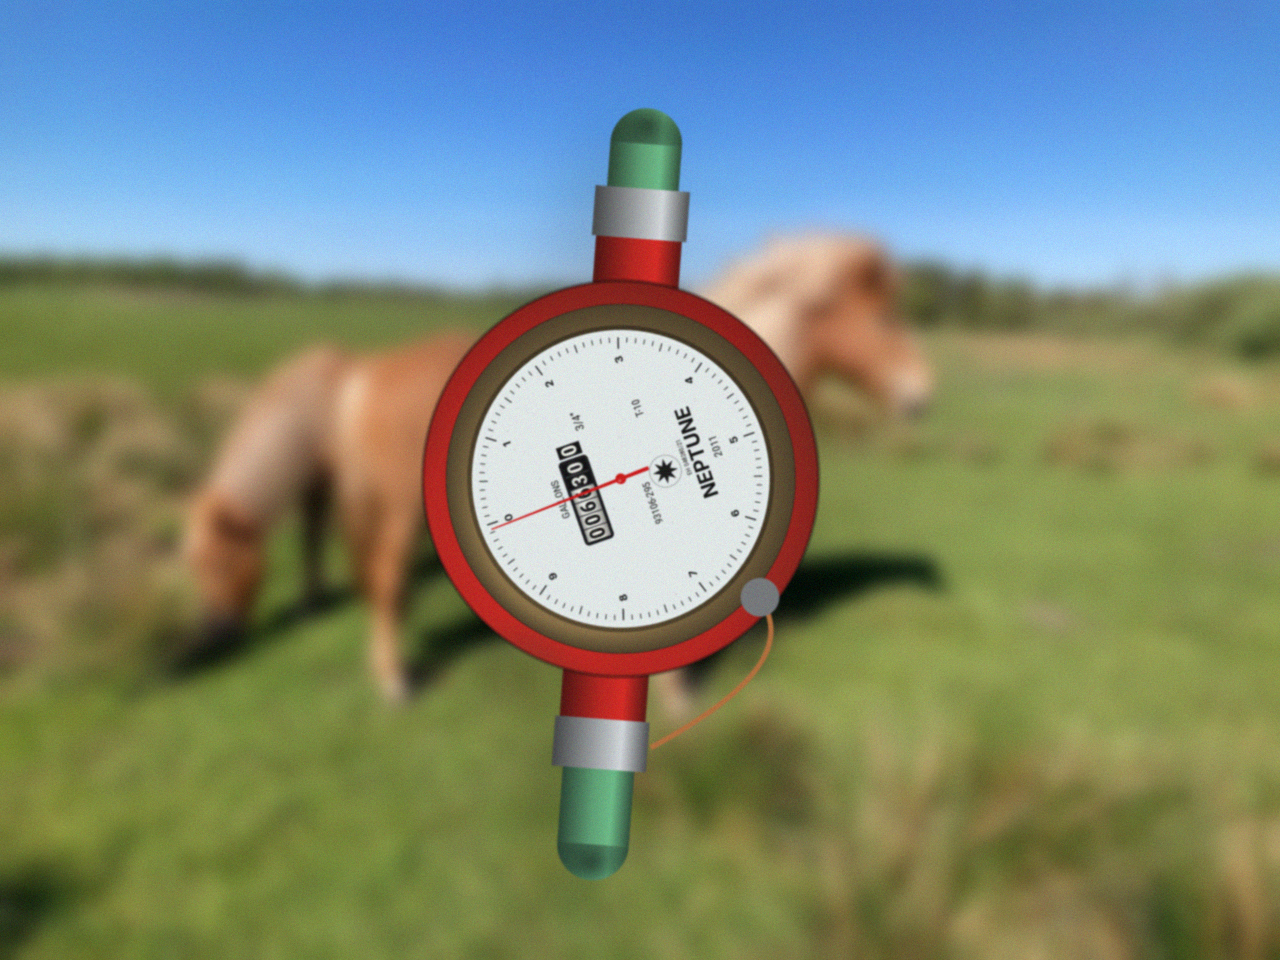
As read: **66299.9** gal
